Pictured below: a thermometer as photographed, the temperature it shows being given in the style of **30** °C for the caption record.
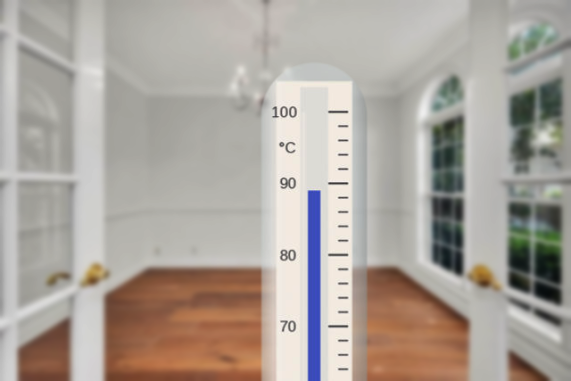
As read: **89** °C
